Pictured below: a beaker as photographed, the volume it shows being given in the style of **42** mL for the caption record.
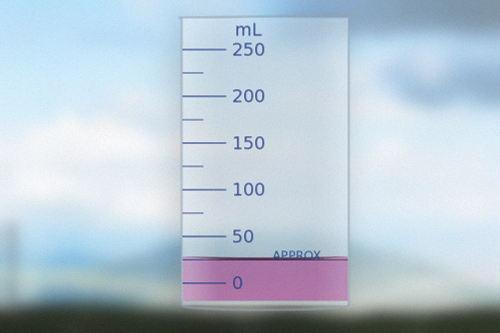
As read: **25** mL
